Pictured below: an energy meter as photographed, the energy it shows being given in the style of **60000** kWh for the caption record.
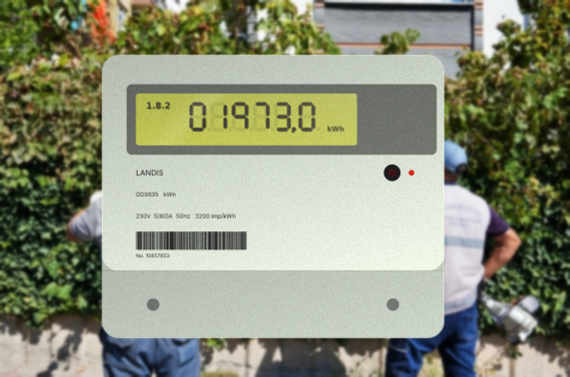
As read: **1973.0** kWh
